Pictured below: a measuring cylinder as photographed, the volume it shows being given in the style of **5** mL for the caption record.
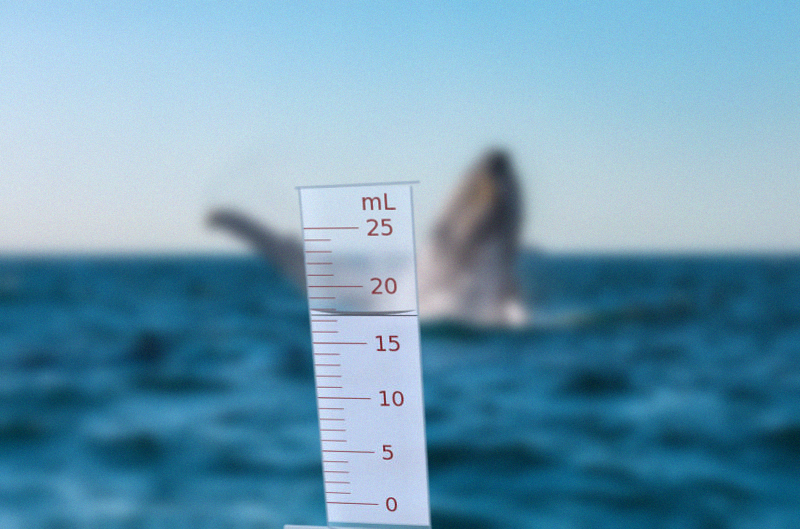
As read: **17.5** mL
